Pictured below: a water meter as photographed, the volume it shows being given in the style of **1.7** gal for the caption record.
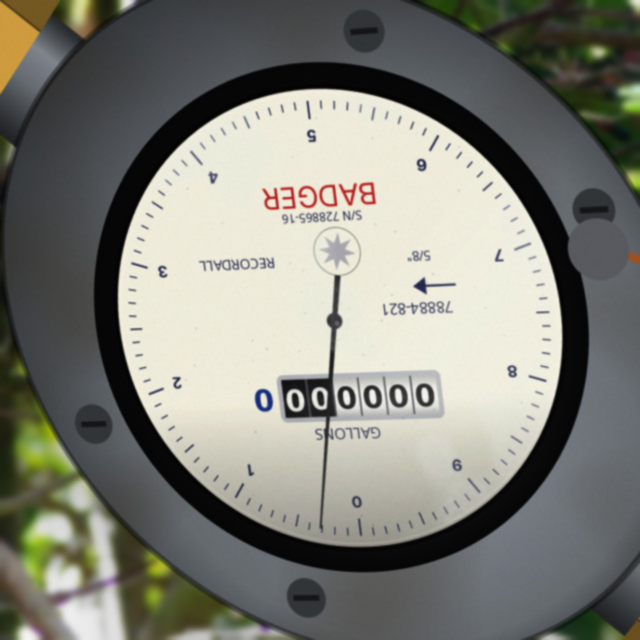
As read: **0.3** gal
